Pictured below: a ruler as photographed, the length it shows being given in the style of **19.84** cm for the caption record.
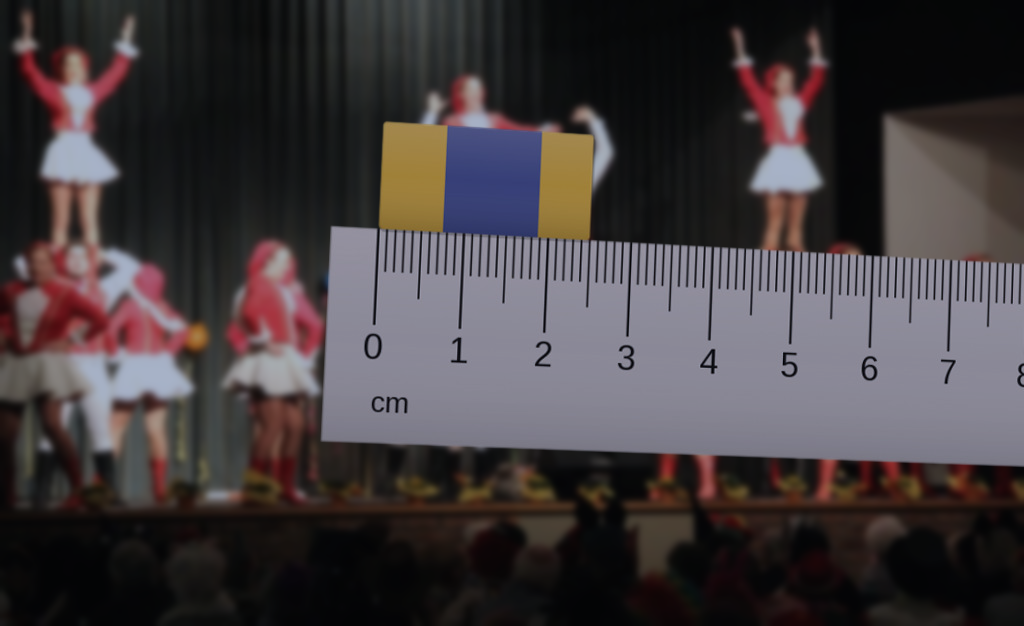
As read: **2.5** cm
